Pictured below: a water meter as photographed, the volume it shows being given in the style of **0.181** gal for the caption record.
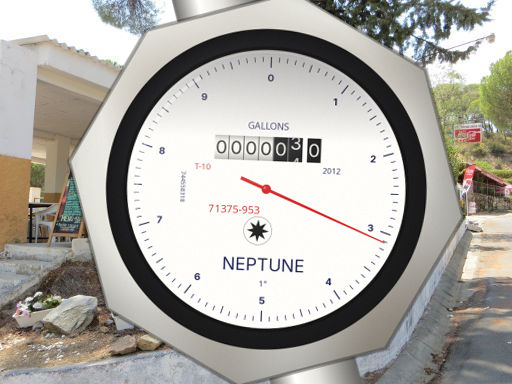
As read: **33.1** gal
